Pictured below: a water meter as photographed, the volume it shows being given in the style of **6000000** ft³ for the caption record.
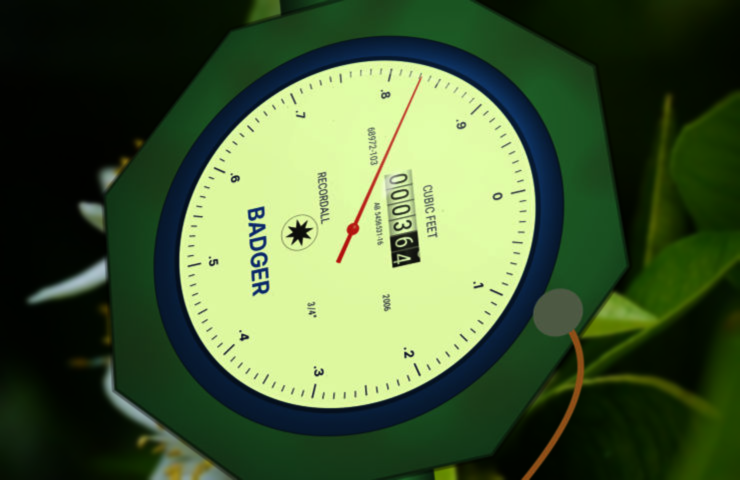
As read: **363.83** ft³
